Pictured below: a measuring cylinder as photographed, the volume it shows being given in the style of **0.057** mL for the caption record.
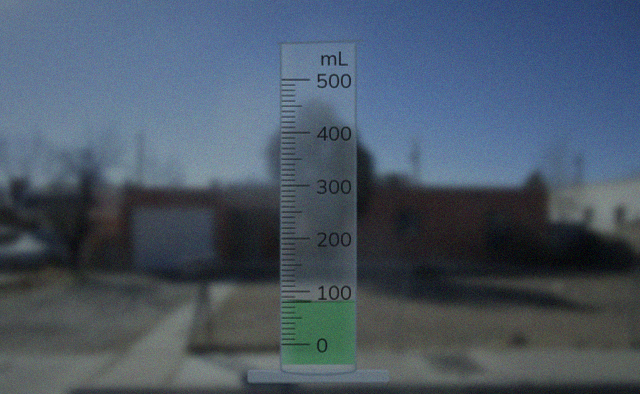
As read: **80** mL
